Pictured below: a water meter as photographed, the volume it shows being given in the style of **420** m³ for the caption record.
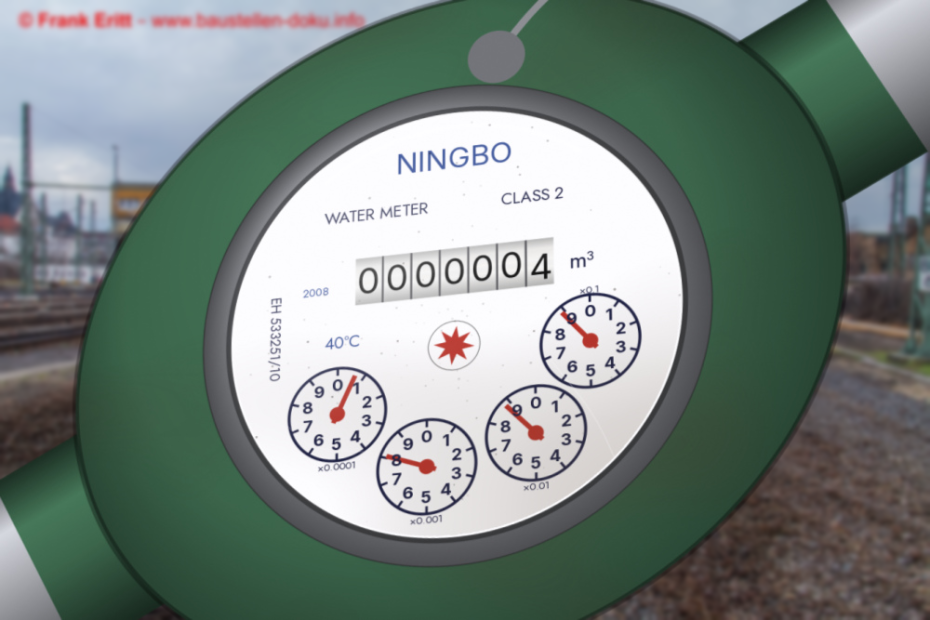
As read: **3.8880** m³
